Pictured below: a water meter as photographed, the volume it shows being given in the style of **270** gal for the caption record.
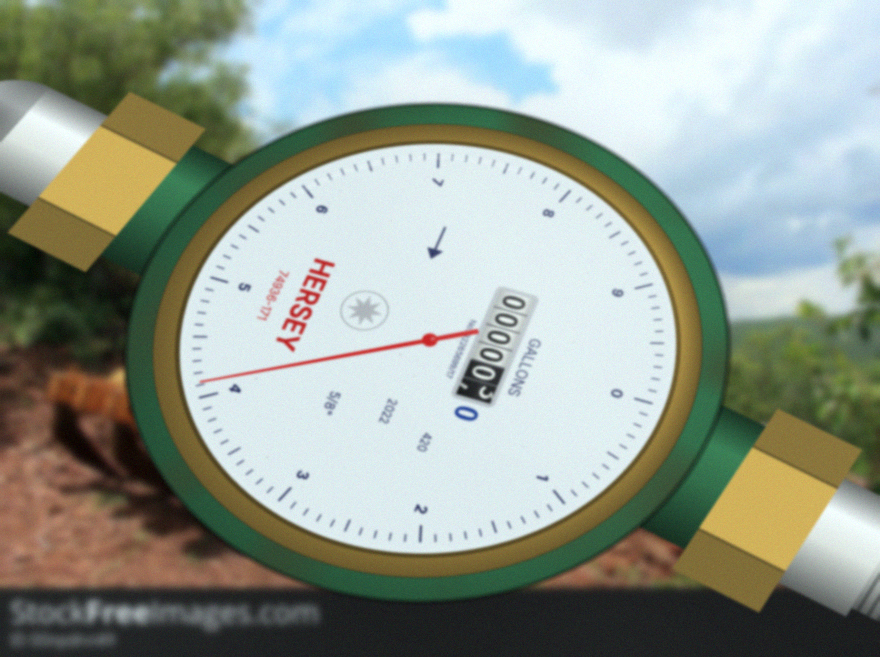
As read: **34.1** gal
